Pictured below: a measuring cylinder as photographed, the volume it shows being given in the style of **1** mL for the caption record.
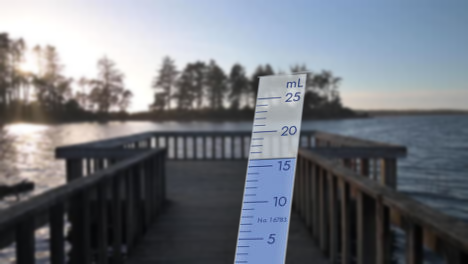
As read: **16** mL
